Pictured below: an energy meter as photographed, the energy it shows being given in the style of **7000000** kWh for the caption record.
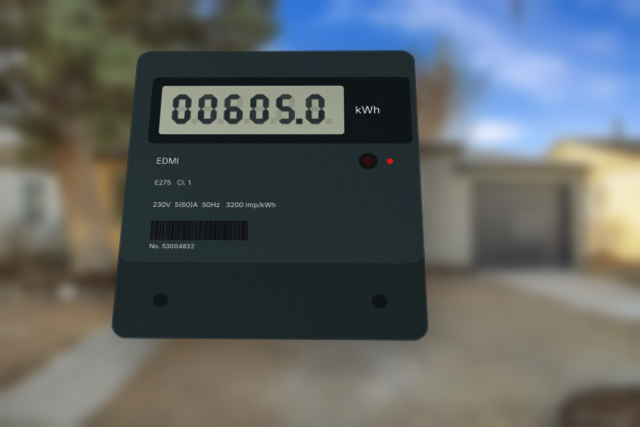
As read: **605.0** kWh
